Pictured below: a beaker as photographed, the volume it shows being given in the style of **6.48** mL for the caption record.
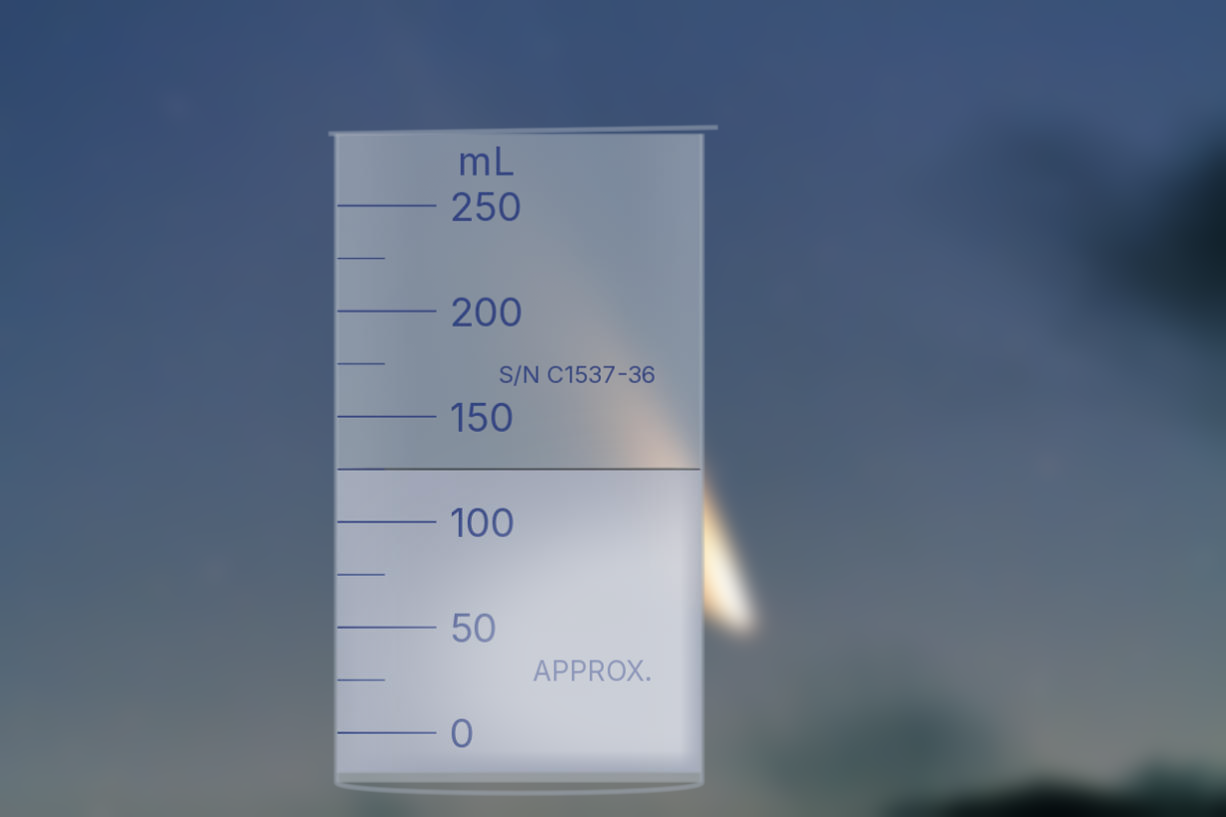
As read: **125** mL
